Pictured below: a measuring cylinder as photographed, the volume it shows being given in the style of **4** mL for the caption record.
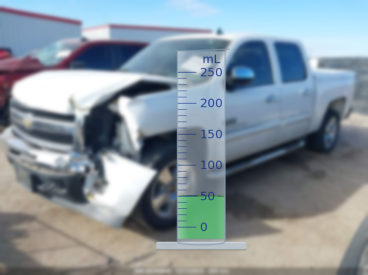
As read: **50** mL
